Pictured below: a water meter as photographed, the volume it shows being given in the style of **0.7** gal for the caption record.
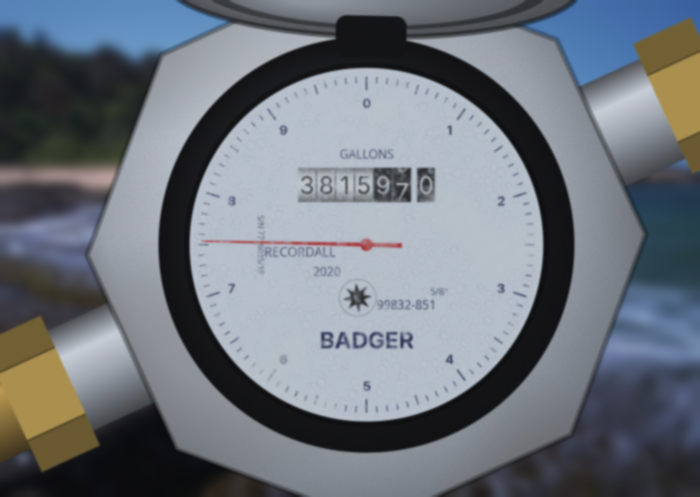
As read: **3815967.5** gal
